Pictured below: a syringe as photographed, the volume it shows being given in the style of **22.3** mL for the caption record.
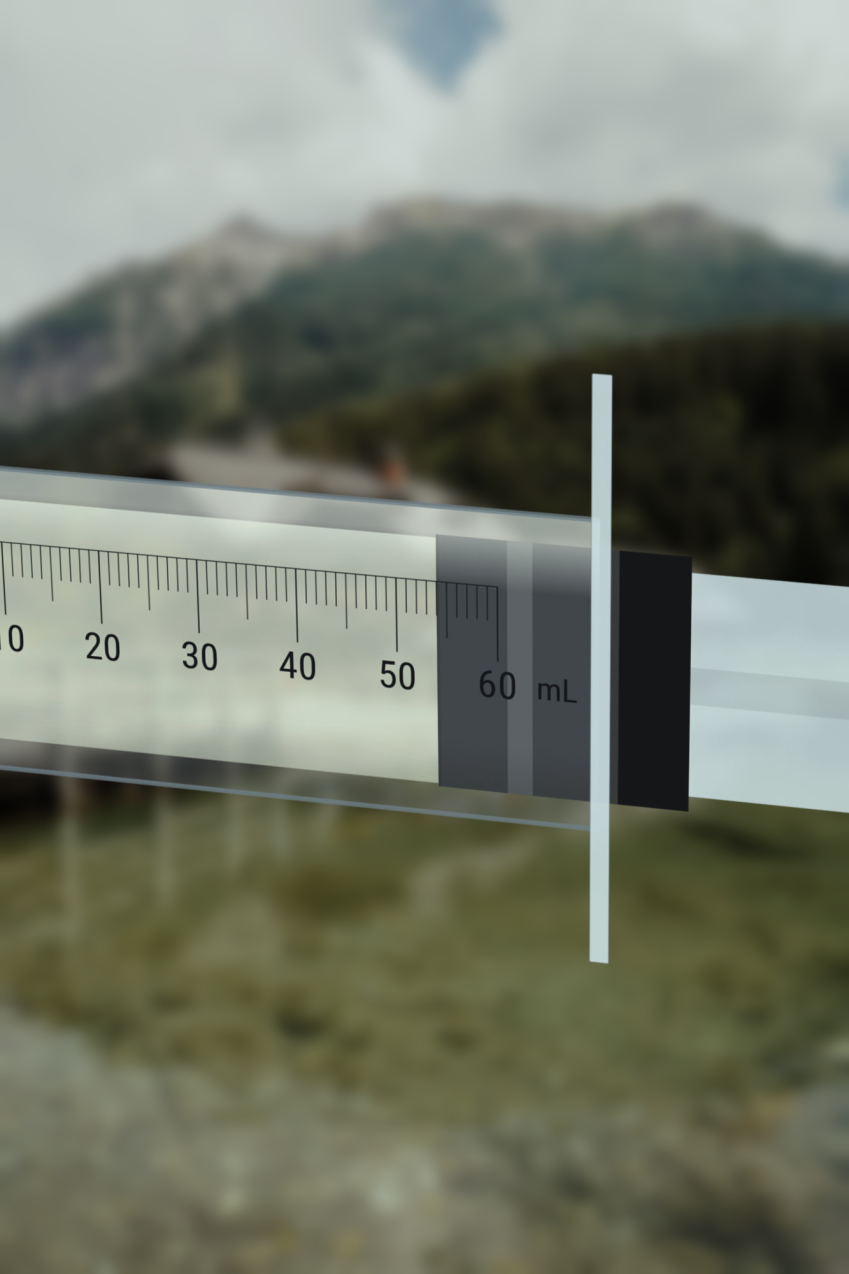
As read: **54** mL
